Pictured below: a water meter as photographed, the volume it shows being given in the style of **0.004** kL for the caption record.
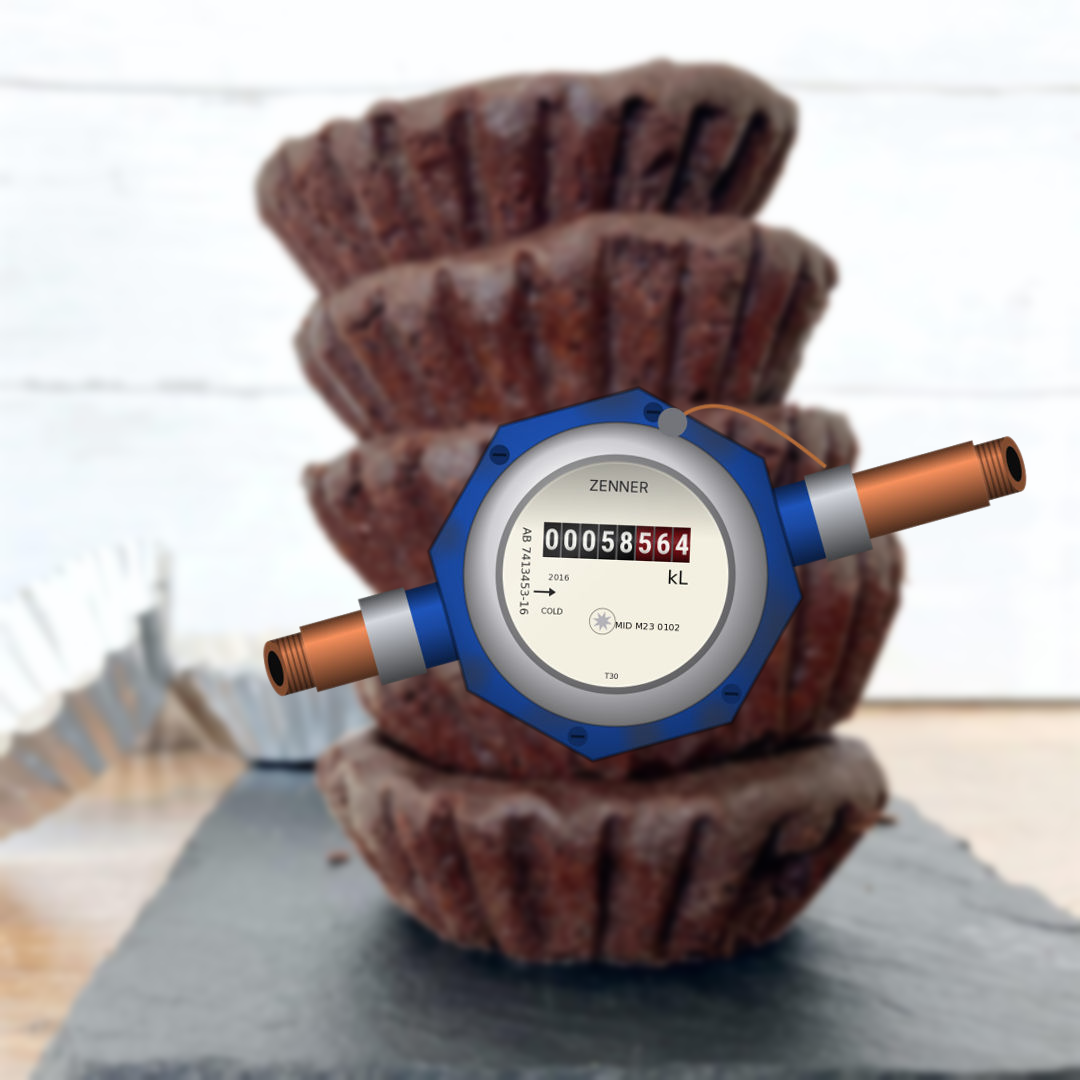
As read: **58.564** kL
